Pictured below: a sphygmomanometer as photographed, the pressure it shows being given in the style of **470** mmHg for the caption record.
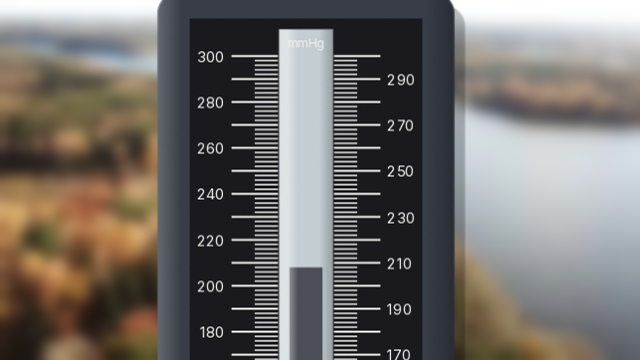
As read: **208** mmHg
